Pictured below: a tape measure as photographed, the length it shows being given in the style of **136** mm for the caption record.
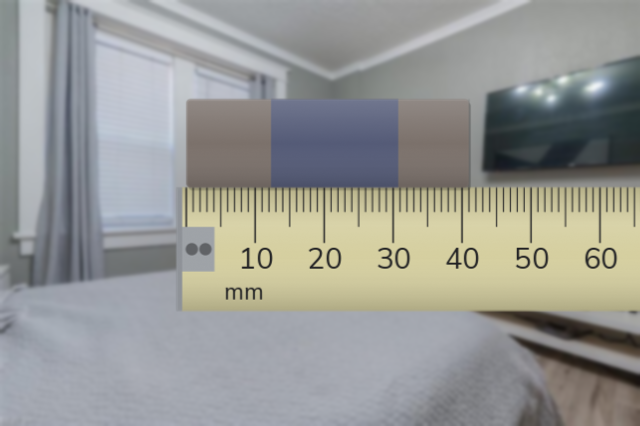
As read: **41** mm
